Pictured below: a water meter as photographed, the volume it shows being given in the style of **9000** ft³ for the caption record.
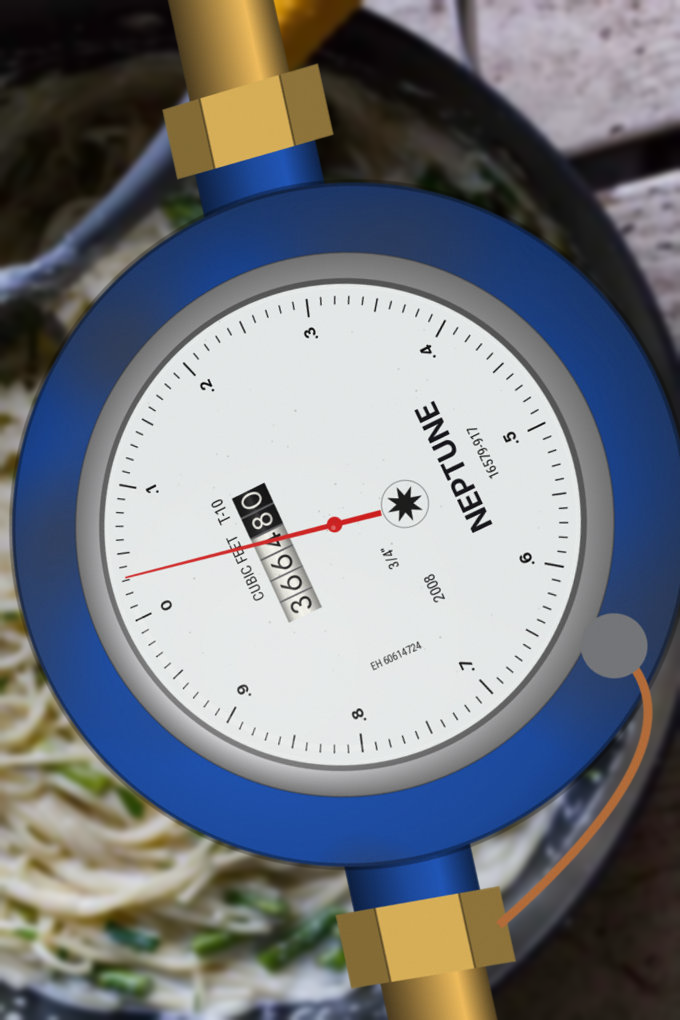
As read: **366480.03** ft³
